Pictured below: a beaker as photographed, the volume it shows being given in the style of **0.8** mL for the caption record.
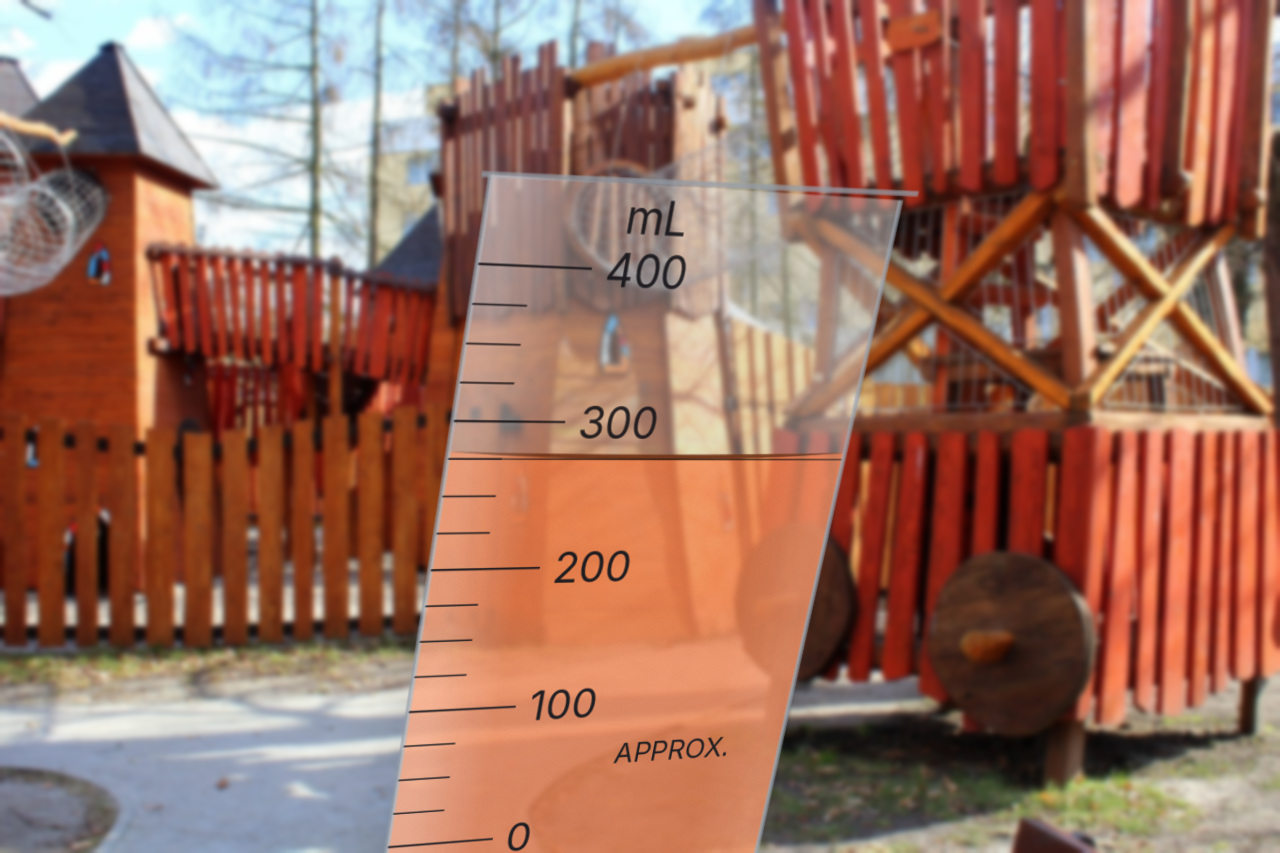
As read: **275** mL
